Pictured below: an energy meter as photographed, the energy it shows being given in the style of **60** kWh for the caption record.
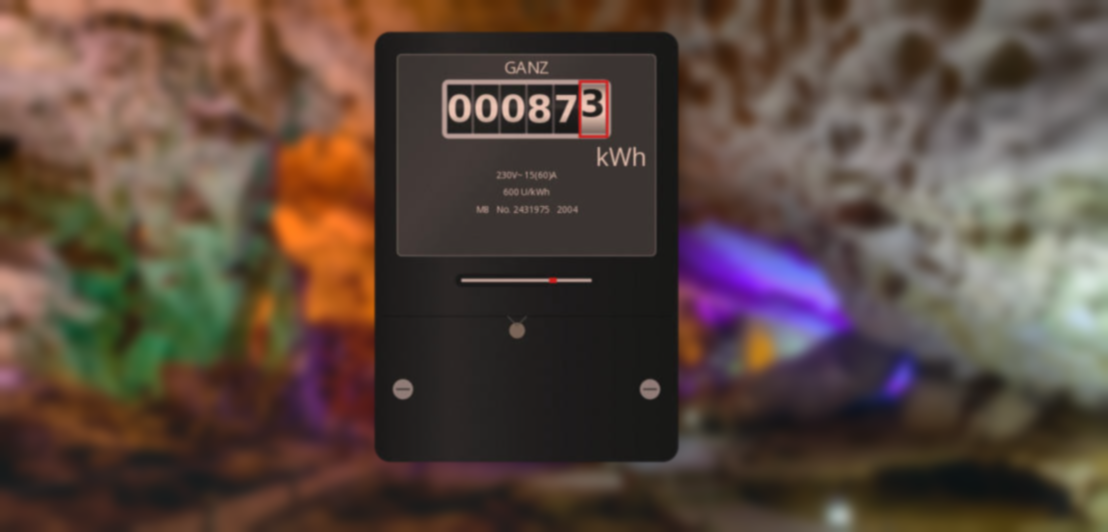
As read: **87.3** kWh
